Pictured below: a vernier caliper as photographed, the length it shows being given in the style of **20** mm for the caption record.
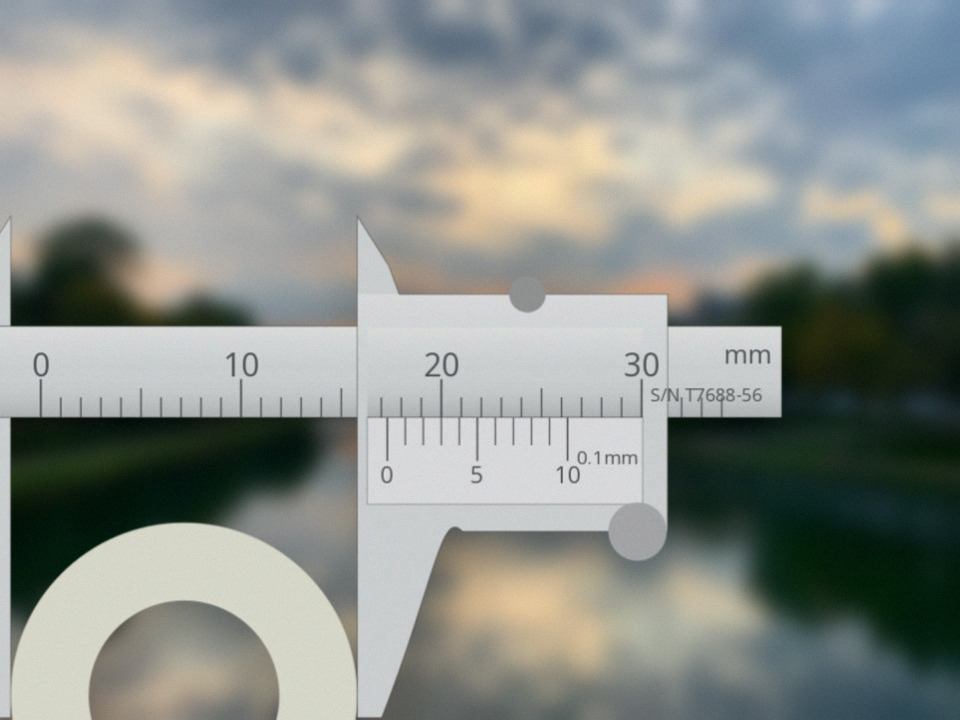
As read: **17.3** mm
